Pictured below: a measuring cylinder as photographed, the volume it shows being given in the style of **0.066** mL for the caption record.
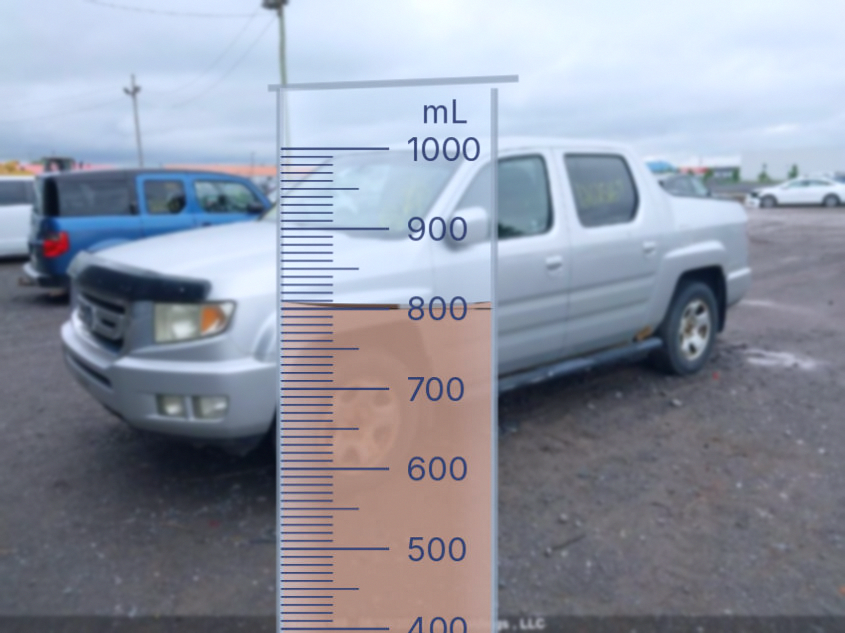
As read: **800** mL
